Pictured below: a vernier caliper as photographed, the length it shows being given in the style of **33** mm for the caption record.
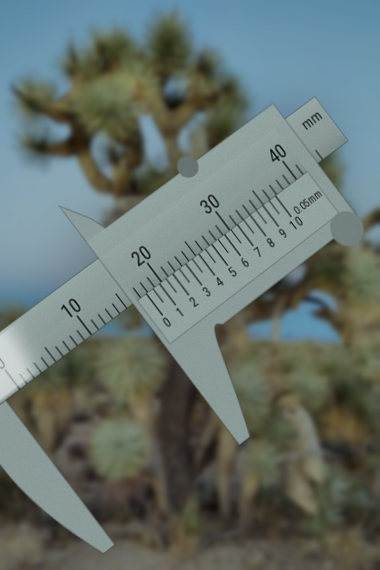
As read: **17.8** mm
